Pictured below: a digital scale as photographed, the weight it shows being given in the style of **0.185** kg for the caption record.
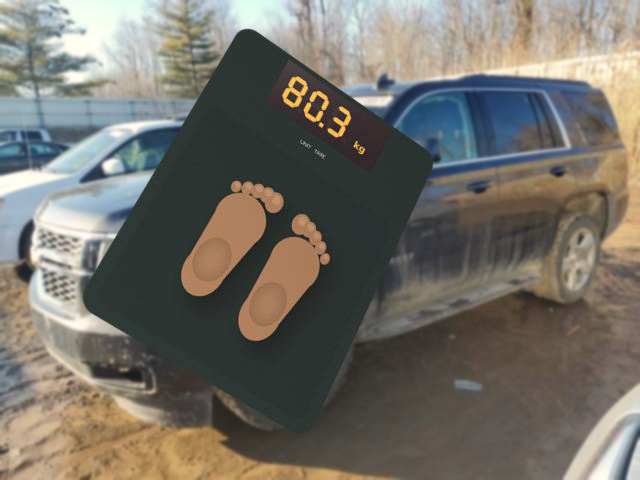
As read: **80.3** kg
